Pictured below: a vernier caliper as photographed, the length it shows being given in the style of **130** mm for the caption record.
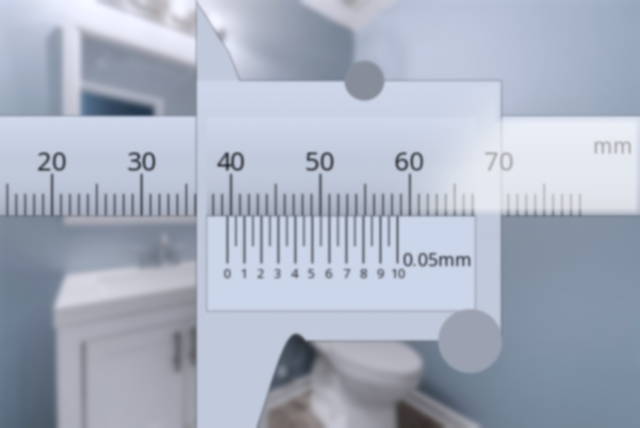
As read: **39.6** mm
